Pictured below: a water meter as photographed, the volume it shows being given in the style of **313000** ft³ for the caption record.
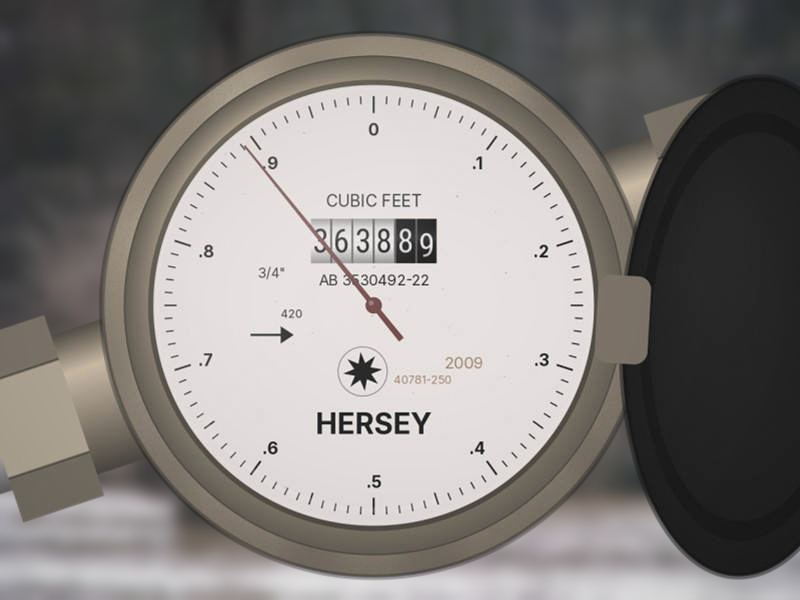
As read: **363888.89** ft³
